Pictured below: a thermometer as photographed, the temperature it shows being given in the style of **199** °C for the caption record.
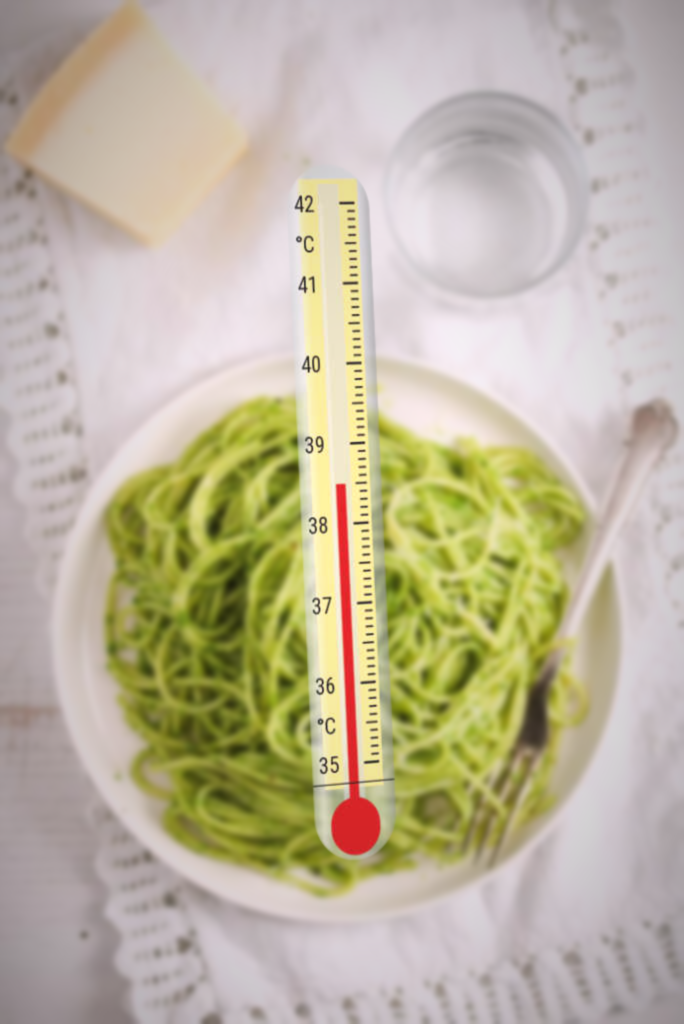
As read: **38.5** °C
